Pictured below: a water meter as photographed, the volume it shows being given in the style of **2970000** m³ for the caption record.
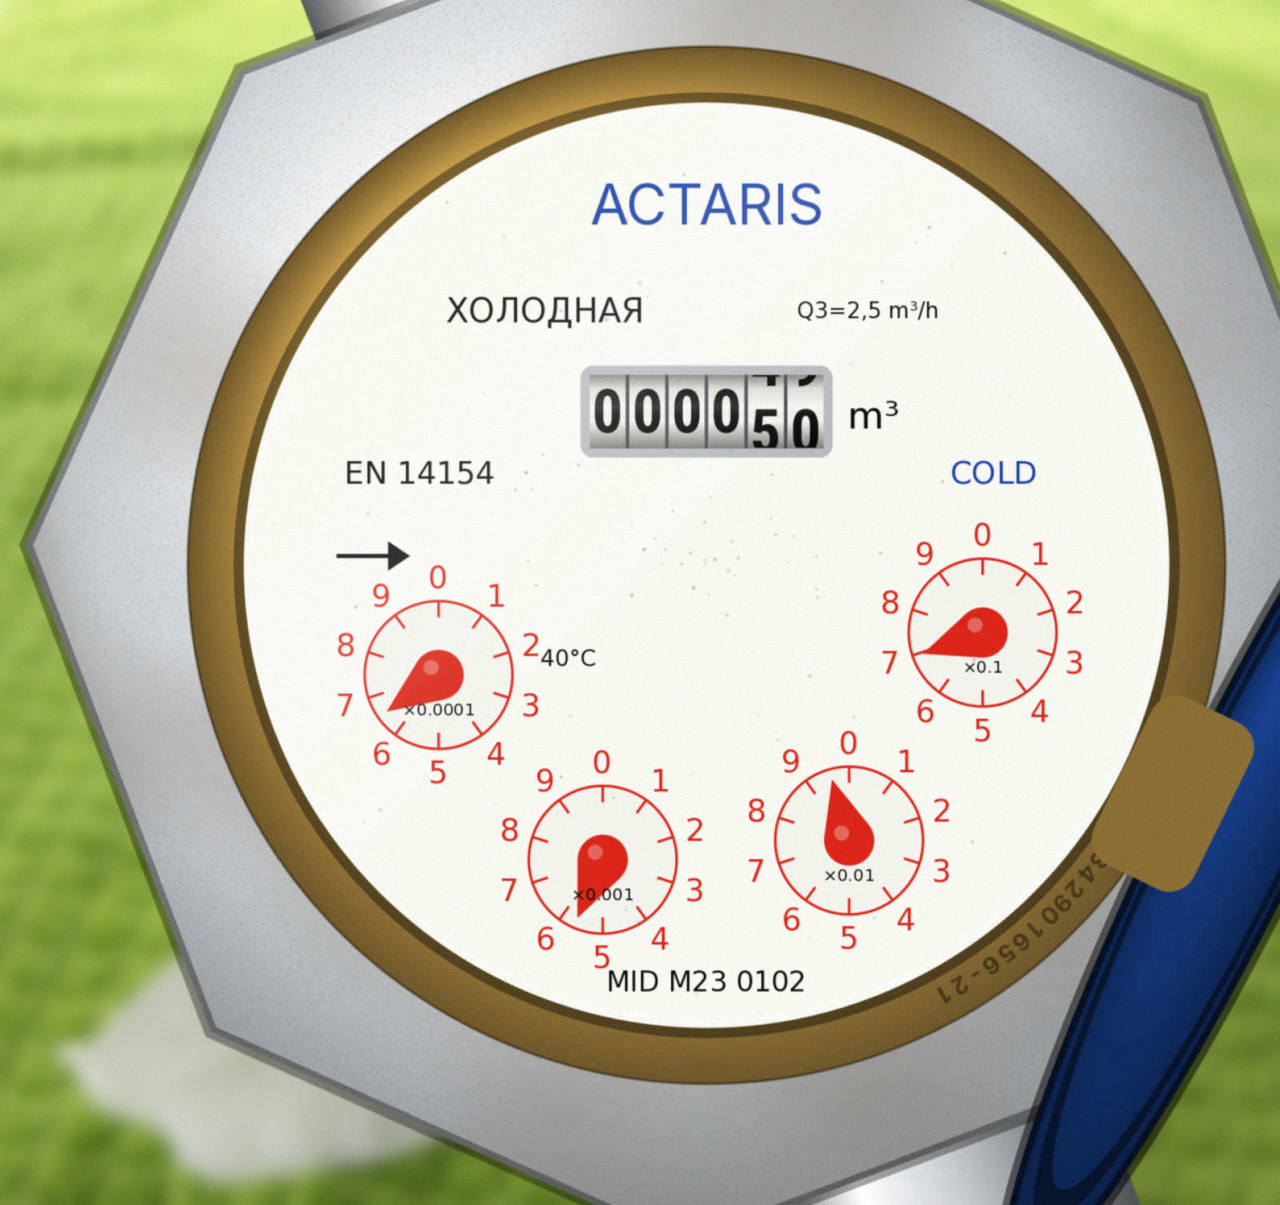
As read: **49.6956** m³
